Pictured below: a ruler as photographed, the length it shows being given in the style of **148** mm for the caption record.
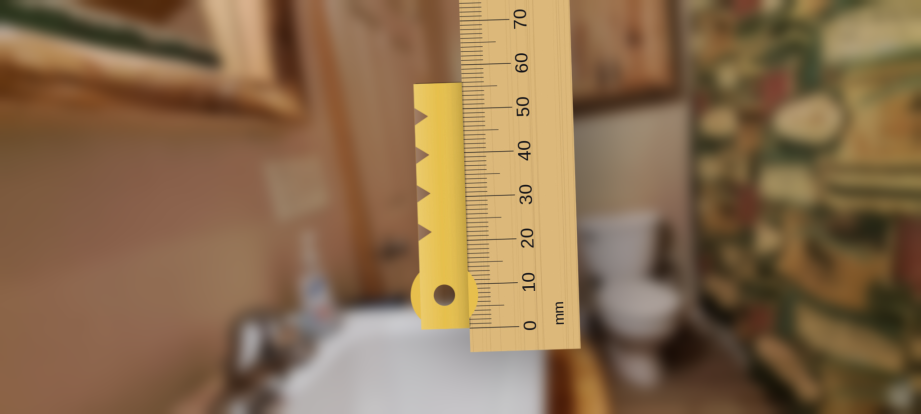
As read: **56** mm
